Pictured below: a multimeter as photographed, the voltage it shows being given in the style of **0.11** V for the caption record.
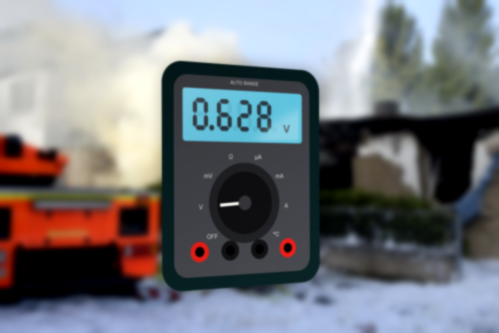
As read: **0.628** V
